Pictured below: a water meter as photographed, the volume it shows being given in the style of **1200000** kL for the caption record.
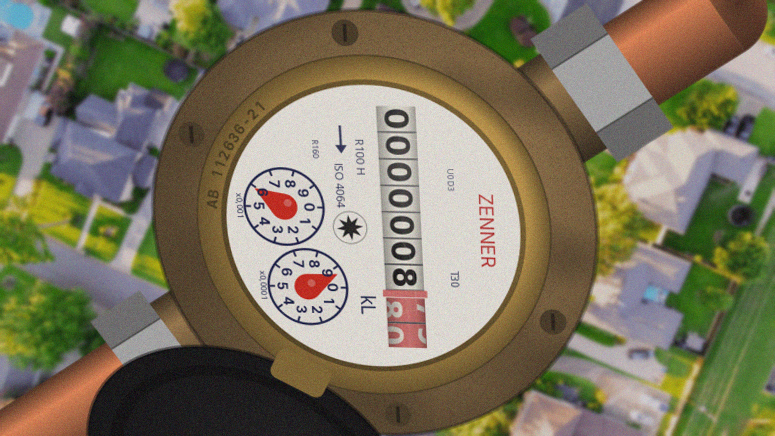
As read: **8.7959** kL
